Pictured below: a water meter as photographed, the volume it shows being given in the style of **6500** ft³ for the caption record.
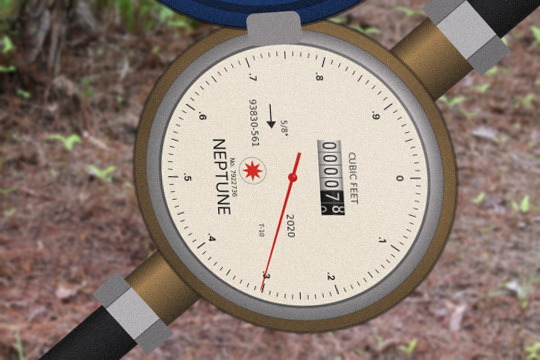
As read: **78.30** ft³
